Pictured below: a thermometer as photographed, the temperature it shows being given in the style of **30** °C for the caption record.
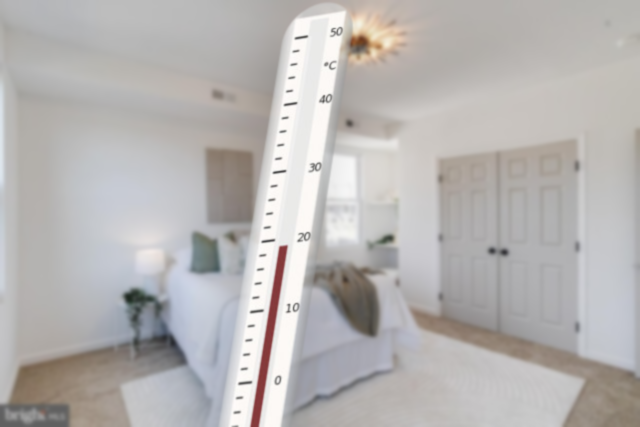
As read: **19** °C
